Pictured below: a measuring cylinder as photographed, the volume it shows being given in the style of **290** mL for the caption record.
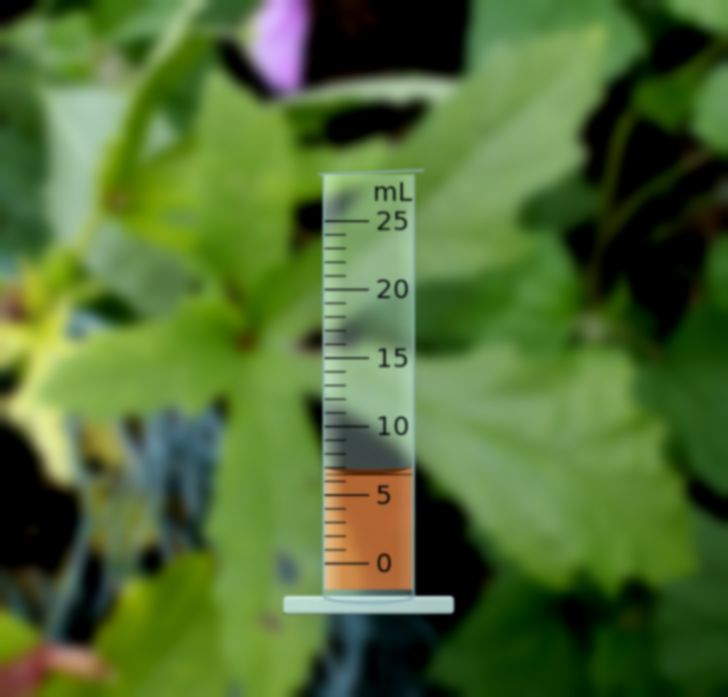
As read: **6.5** mL
